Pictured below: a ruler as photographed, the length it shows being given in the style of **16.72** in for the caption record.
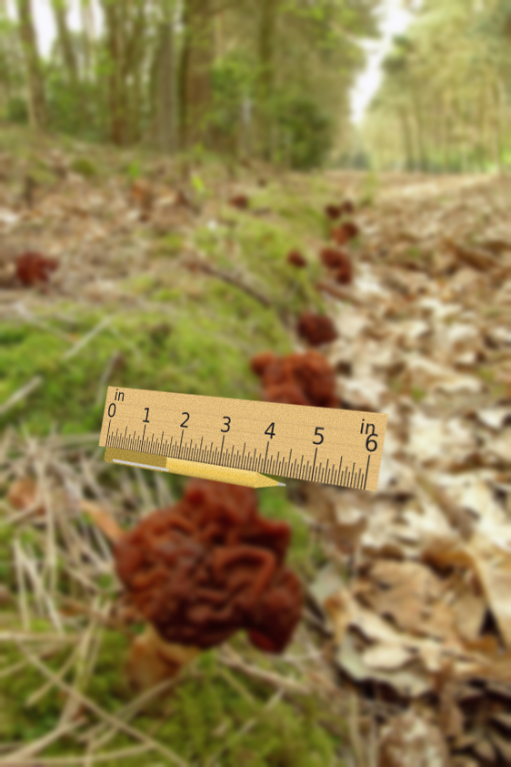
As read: **4.5** in
